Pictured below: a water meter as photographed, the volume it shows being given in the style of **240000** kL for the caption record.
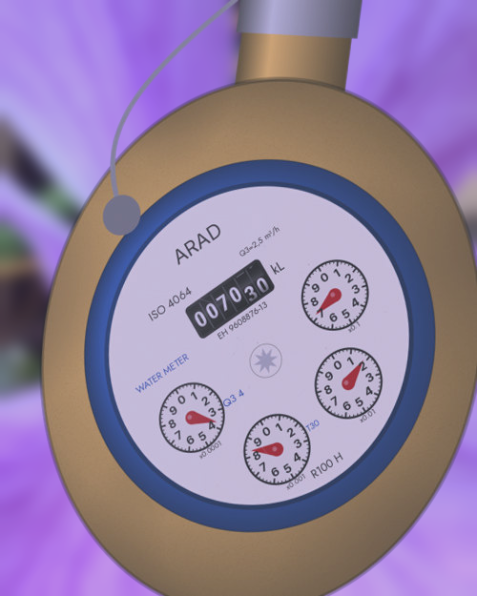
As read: **7029.7183** kL
